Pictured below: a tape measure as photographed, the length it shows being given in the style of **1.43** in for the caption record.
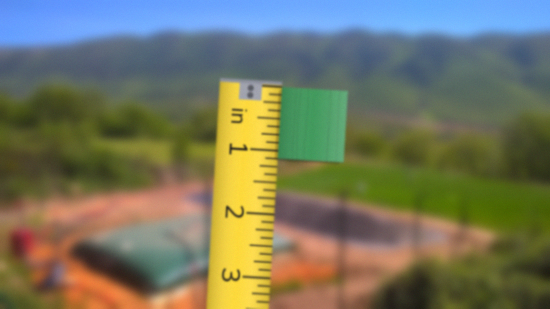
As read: **1.125** in
